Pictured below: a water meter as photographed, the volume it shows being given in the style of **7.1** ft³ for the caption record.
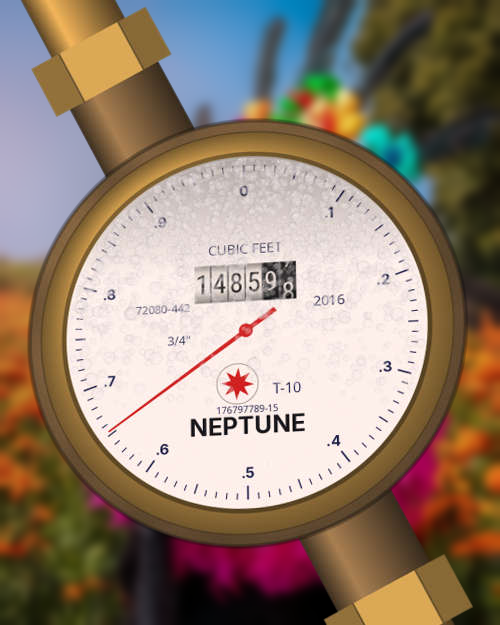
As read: **148597.65** ft³
